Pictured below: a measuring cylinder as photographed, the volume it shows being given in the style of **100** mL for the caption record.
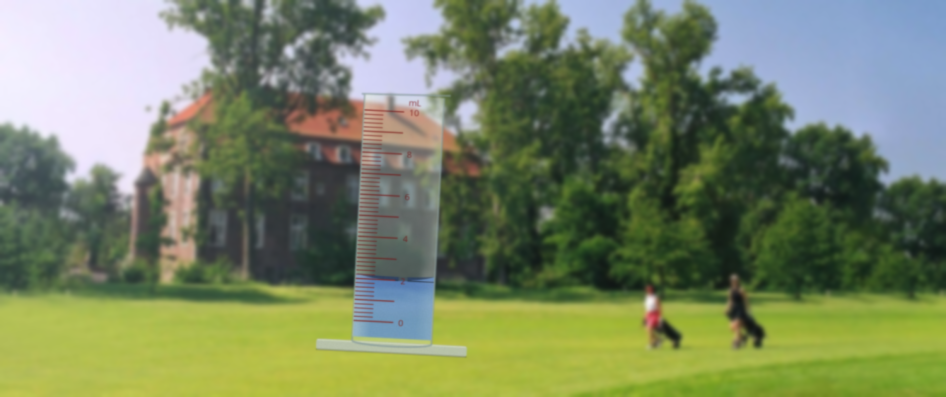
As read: **2** mL
